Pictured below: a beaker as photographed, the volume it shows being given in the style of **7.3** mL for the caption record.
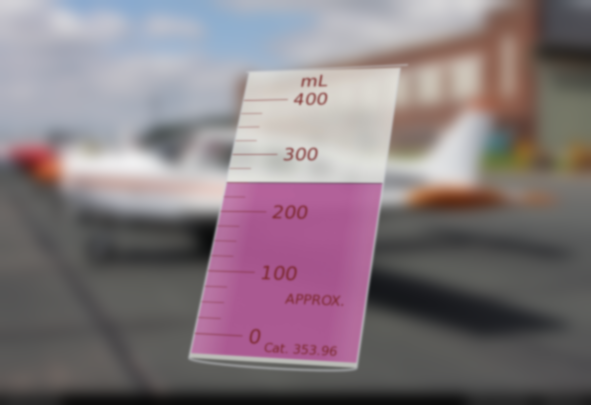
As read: **250** mL
